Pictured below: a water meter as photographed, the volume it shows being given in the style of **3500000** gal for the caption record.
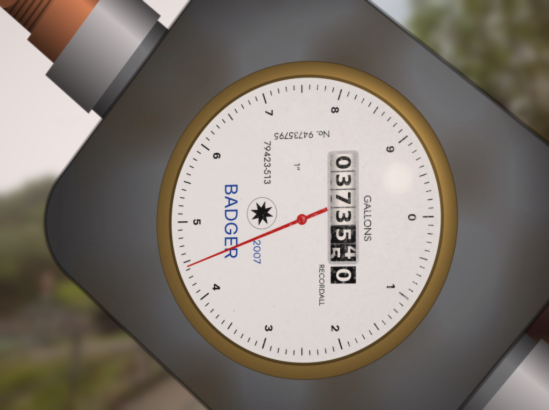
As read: **373544.4** gal
